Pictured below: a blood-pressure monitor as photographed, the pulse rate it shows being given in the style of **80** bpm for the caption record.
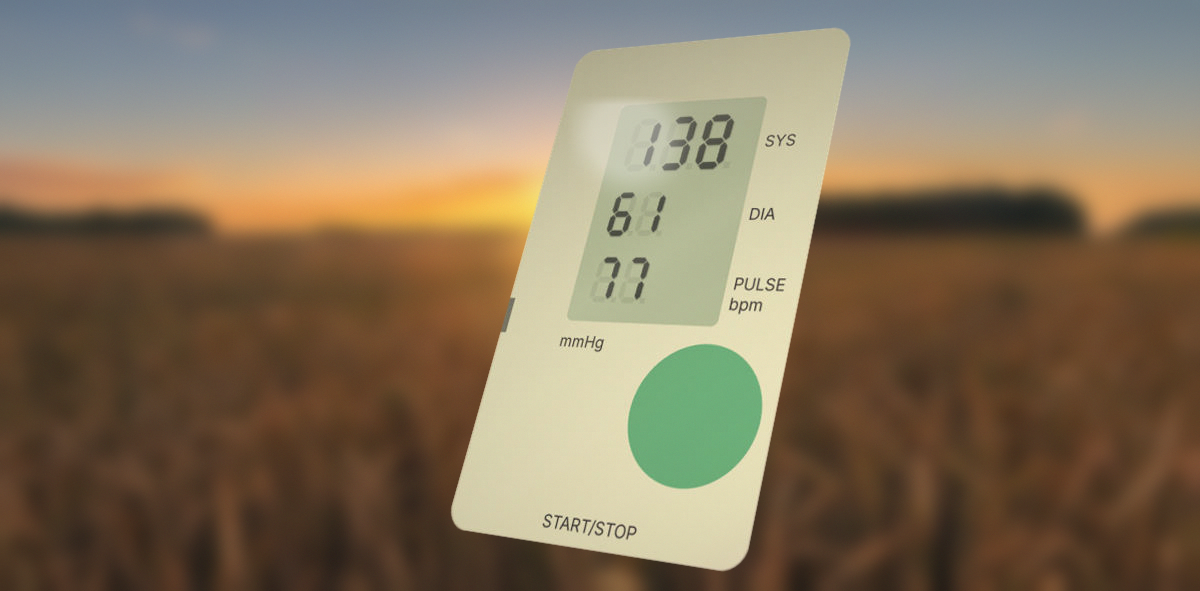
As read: **77** bpm
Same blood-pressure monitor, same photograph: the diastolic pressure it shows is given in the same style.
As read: **61** mmHg
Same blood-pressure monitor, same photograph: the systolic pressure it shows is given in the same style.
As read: **138** mmHg
